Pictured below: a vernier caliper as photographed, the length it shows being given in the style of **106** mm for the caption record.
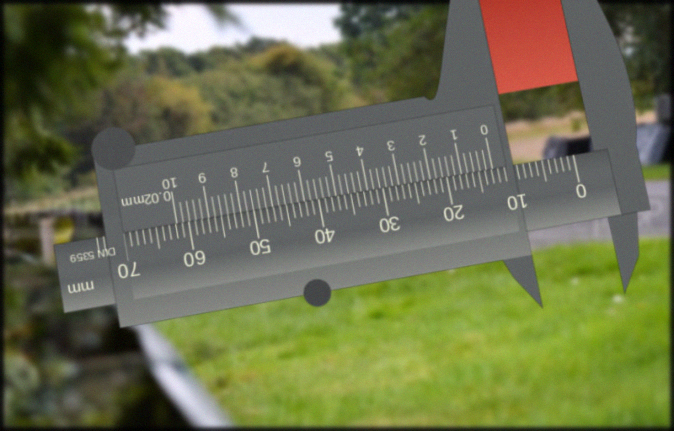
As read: **12.8** mm
